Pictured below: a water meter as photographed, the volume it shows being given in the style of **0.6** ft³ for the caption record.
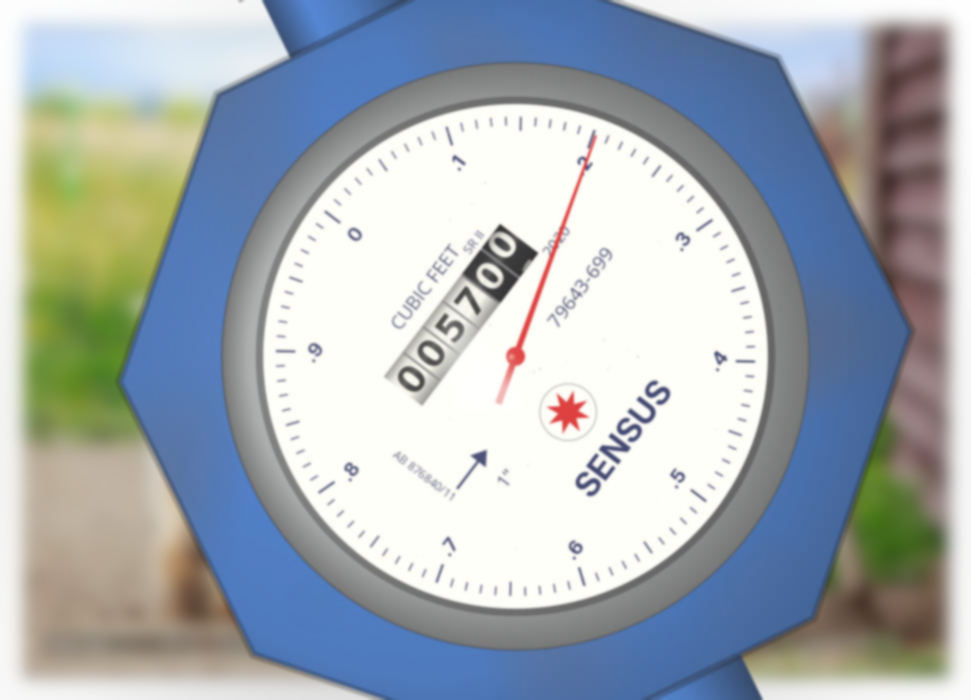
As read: **5700.20** ft³
